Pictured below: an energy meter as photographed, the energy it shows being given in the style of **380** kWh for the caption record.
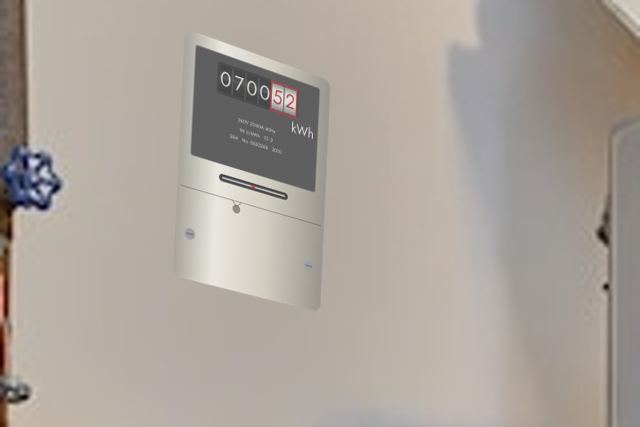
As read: **700.52** kWh
